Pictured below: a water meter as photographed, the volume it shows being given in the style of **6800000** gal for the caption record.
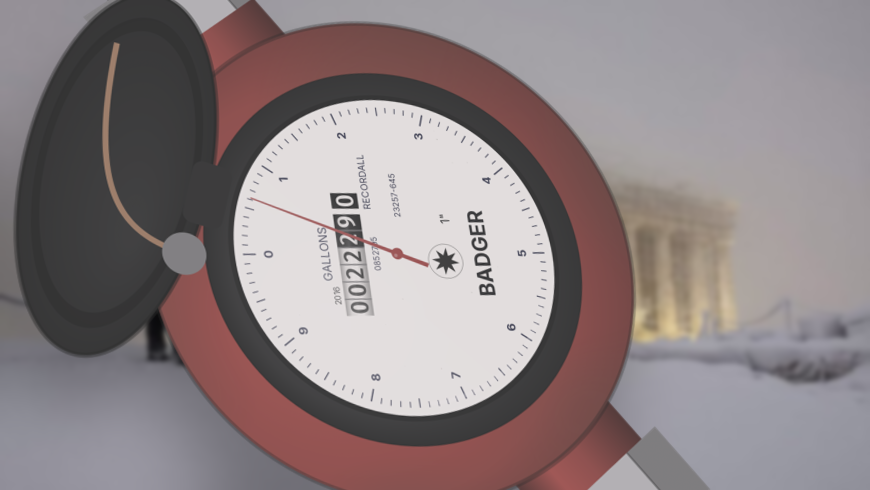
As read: **22290.6** gal
